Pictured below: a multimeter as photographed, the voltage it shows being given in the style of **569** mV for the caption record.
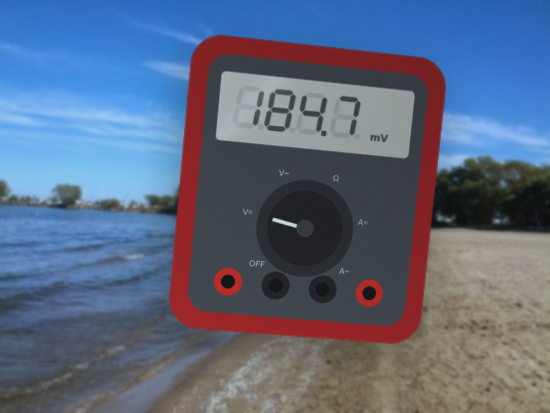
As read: **184.7** mV
